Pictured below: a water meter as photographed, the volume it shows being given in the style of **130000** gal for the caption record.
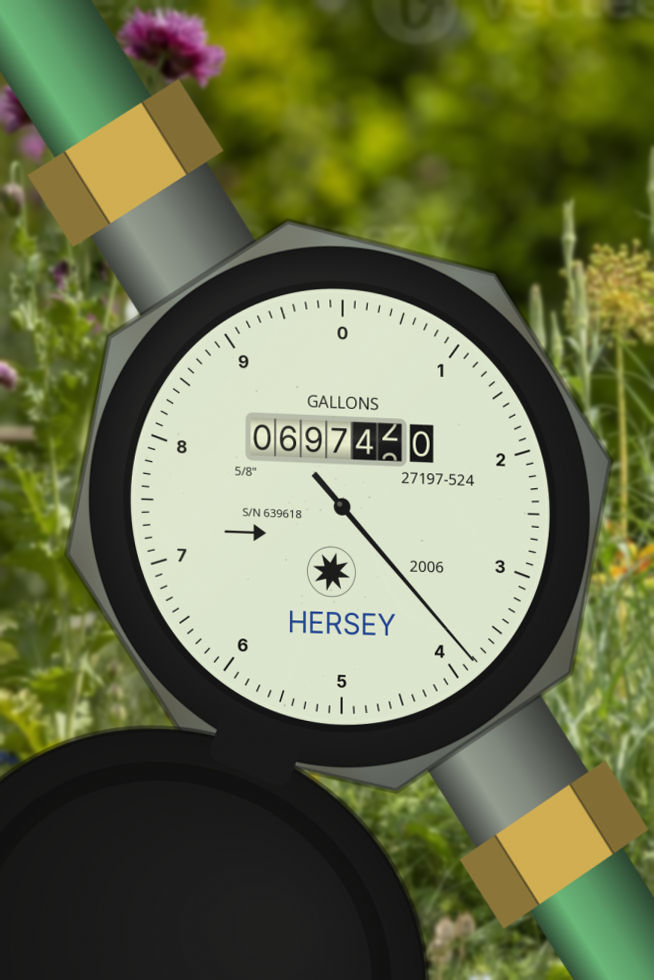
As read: **697423.8** gal
